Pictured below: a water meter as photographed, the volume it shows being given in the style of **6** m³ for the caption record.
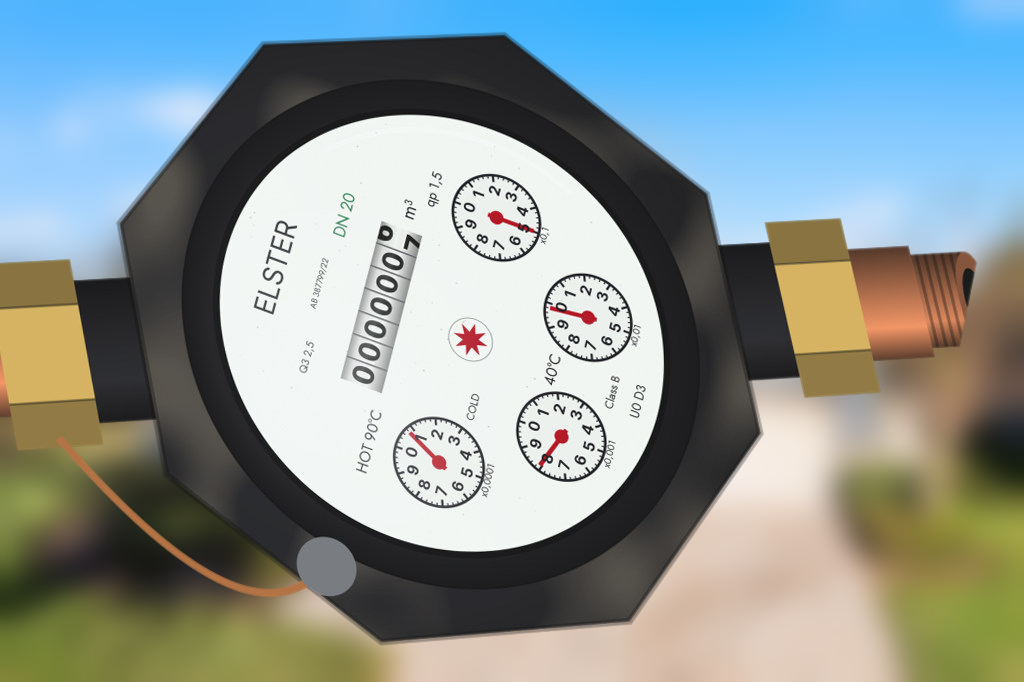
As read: **6.4980** m³
